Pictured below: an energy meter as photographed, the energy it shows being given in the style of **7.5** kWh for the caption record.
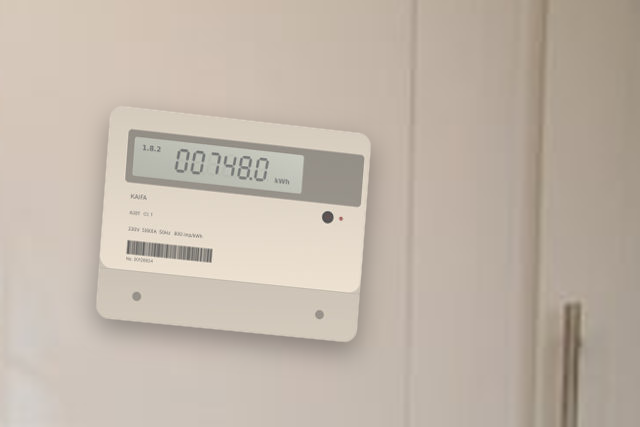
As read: **748.0** kWh
